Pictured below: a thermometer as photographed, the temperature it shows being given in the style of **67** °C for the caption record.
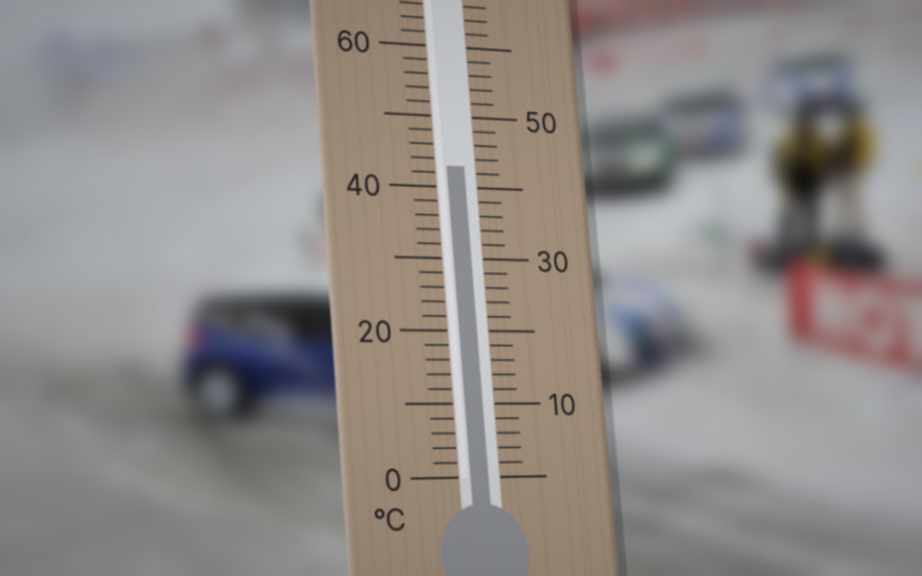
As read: **43** °C
